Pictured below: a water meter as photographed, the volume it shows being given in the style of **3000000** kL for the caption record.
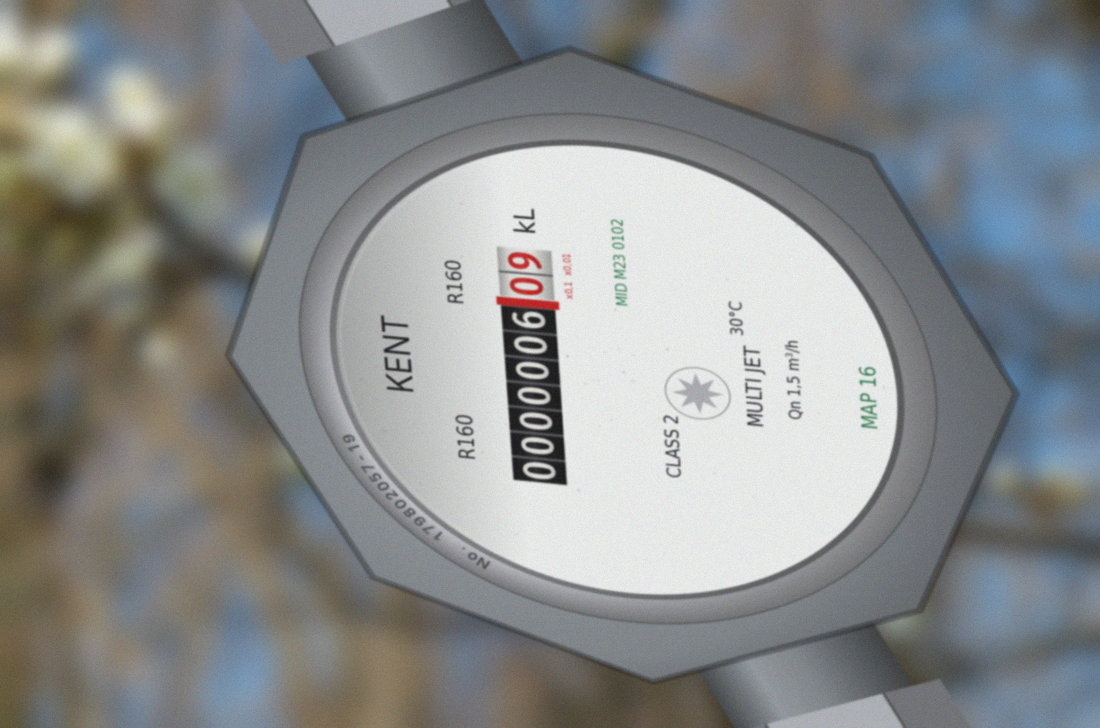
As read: **6.09** kL
